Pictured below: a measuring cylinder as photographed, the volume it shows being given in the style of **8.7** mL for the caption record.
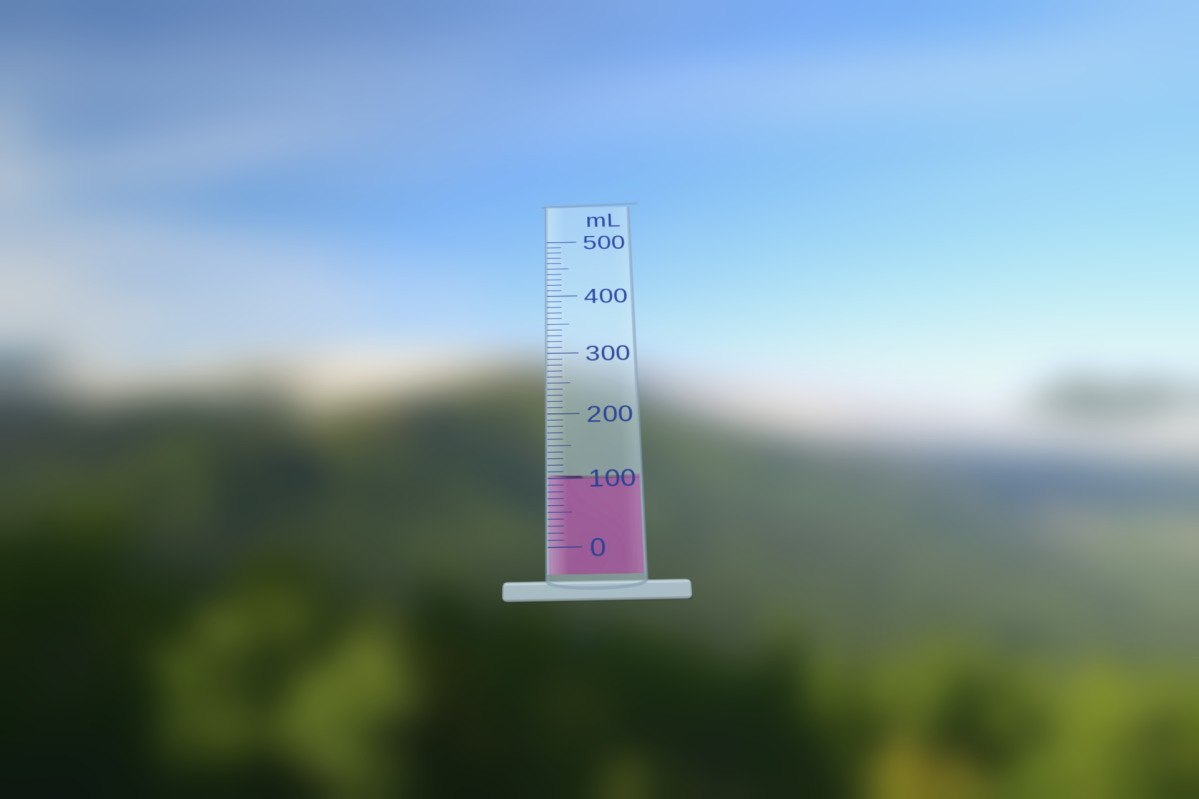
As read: **100** mL
